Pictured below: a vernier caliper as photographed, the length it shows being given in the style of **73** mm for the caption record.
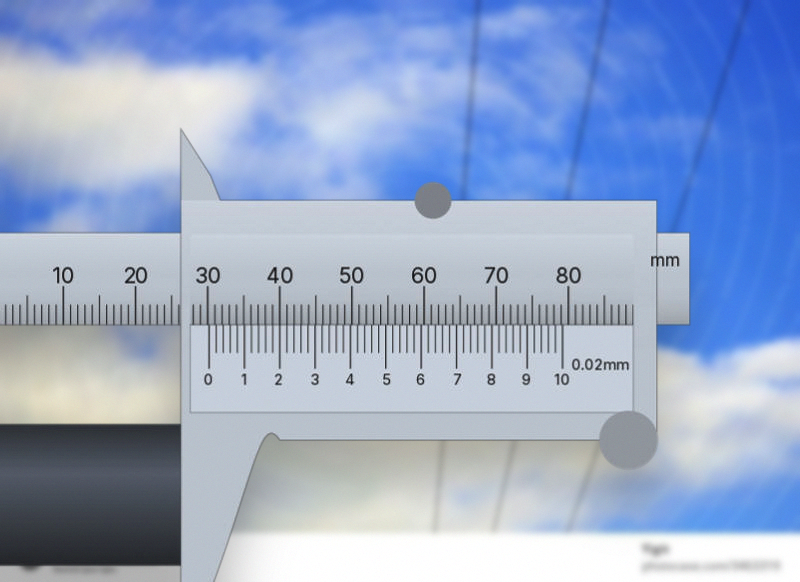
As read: **30.2** mm
